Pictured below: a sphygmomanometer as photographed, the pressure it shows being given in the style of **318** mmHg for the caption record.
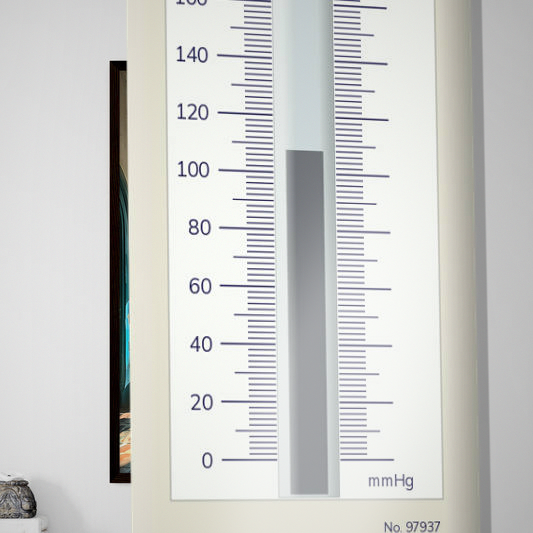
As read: **108** mmHg
